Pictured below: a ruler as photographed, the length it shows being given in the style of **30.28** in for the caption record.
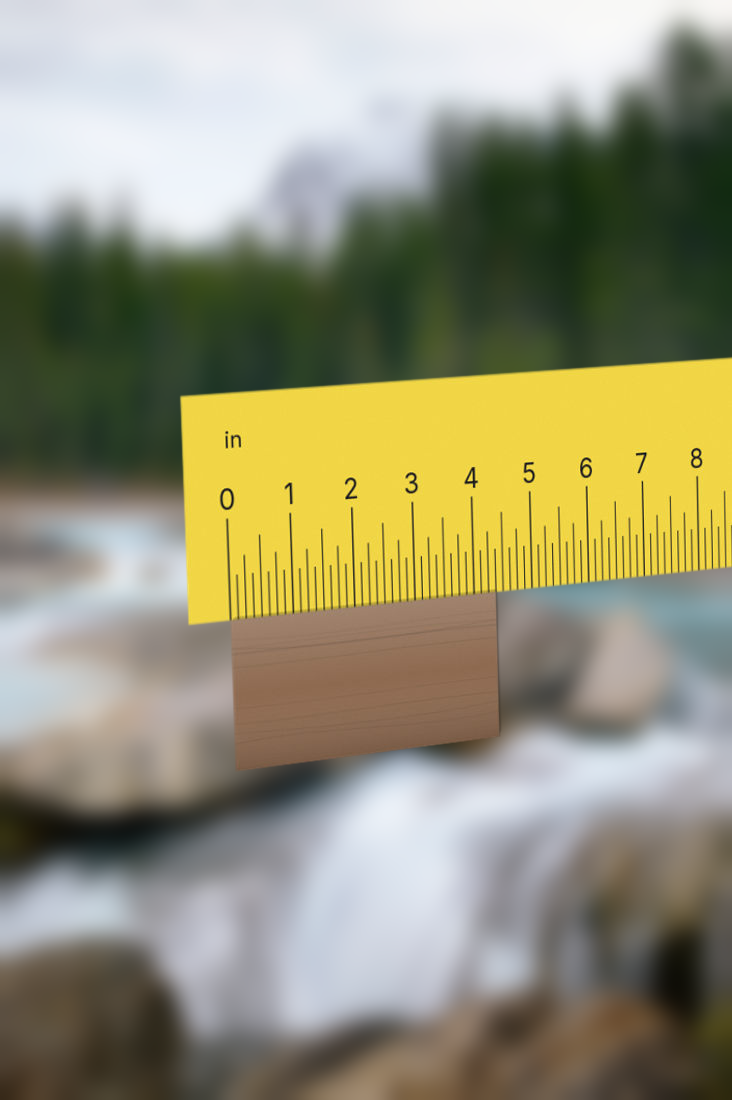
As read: **4.375** in
